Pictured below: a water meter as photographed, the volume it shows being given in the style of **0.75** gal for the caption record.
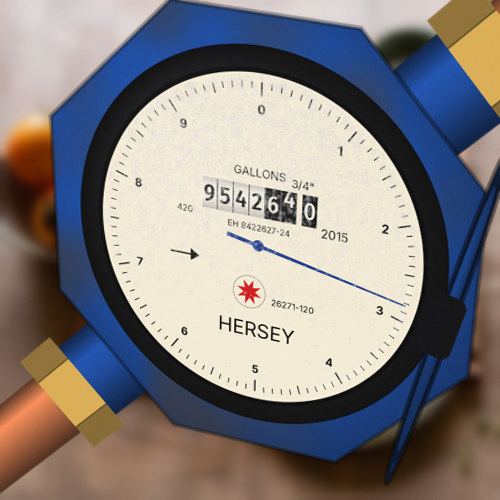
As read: **9542642.8** gal
